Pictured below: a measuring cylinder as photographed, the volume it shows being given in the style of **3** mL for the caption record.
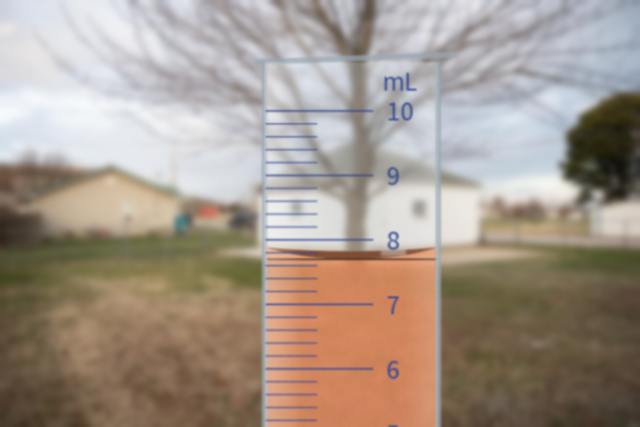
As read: **7.7** mL
